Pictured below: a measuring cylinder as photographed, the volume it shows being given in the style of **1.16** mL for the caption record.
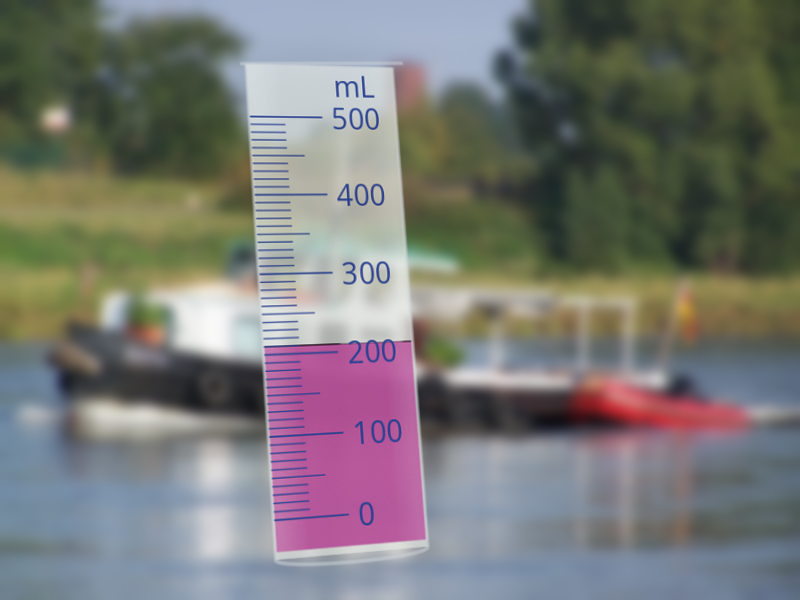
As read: **210** mL
